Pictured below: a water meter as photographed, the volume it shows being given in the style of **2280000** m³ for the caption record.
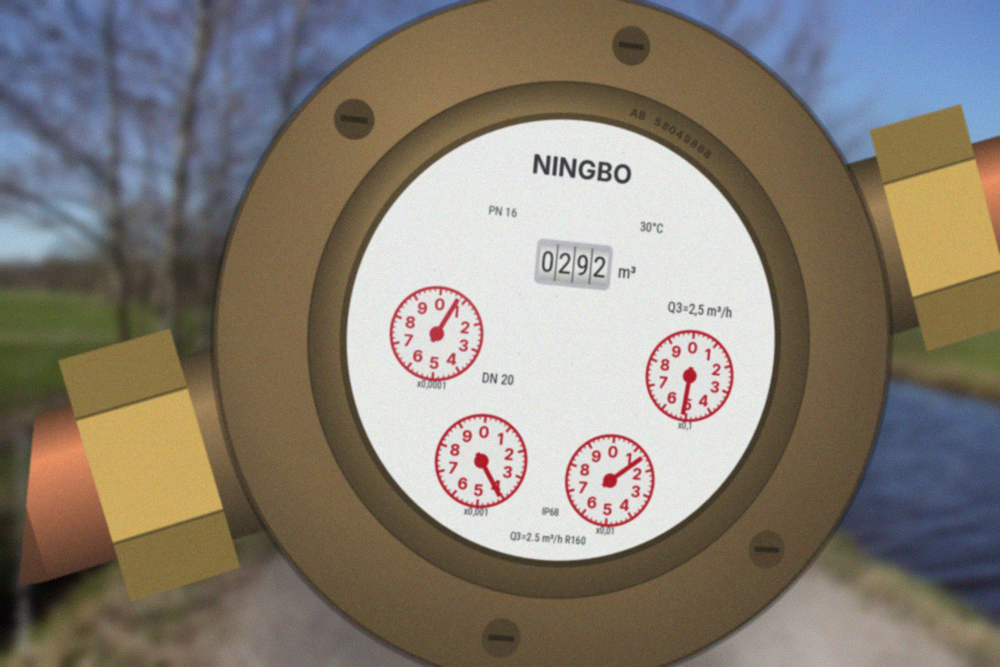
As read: **292.5140** m³
